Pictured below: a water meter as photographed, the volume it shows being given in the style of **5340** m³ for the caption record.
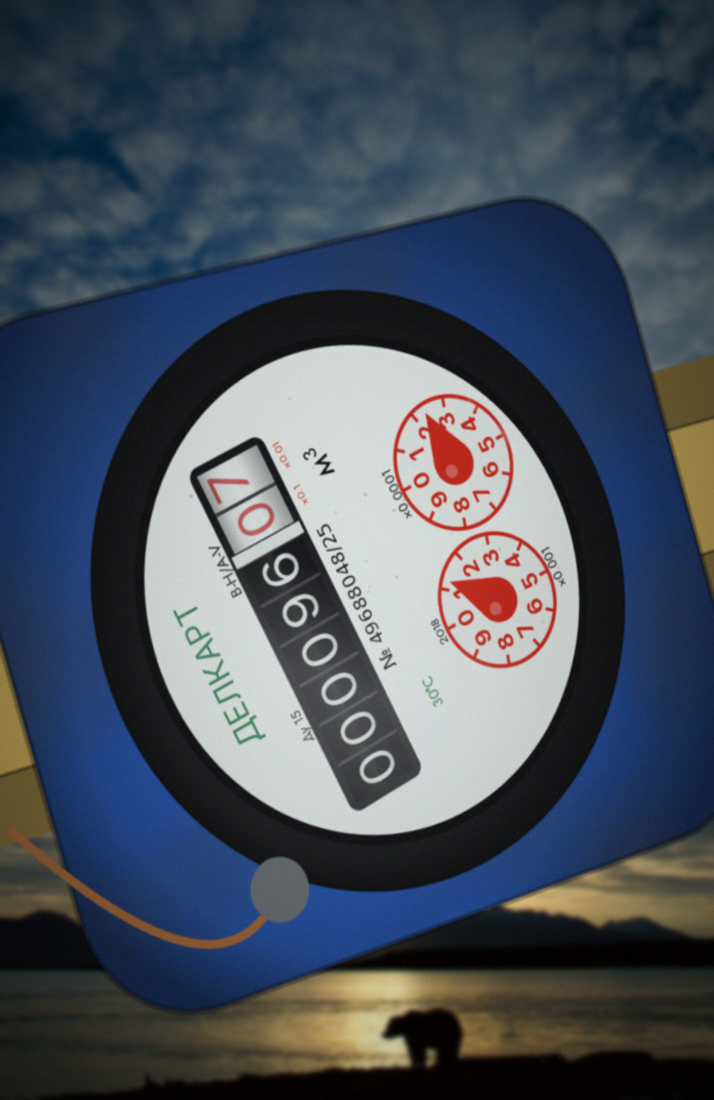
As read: **96.0712** m³
